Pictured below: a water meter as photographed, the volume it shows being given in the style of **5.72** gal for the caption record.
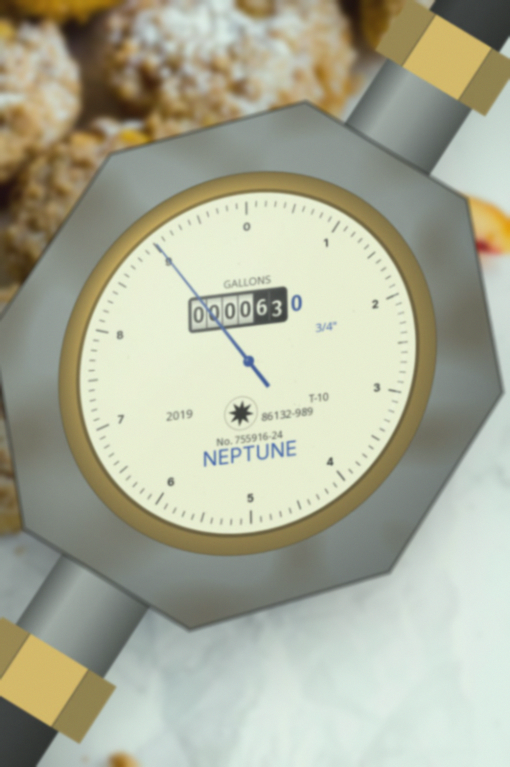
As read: **629.0** gal
